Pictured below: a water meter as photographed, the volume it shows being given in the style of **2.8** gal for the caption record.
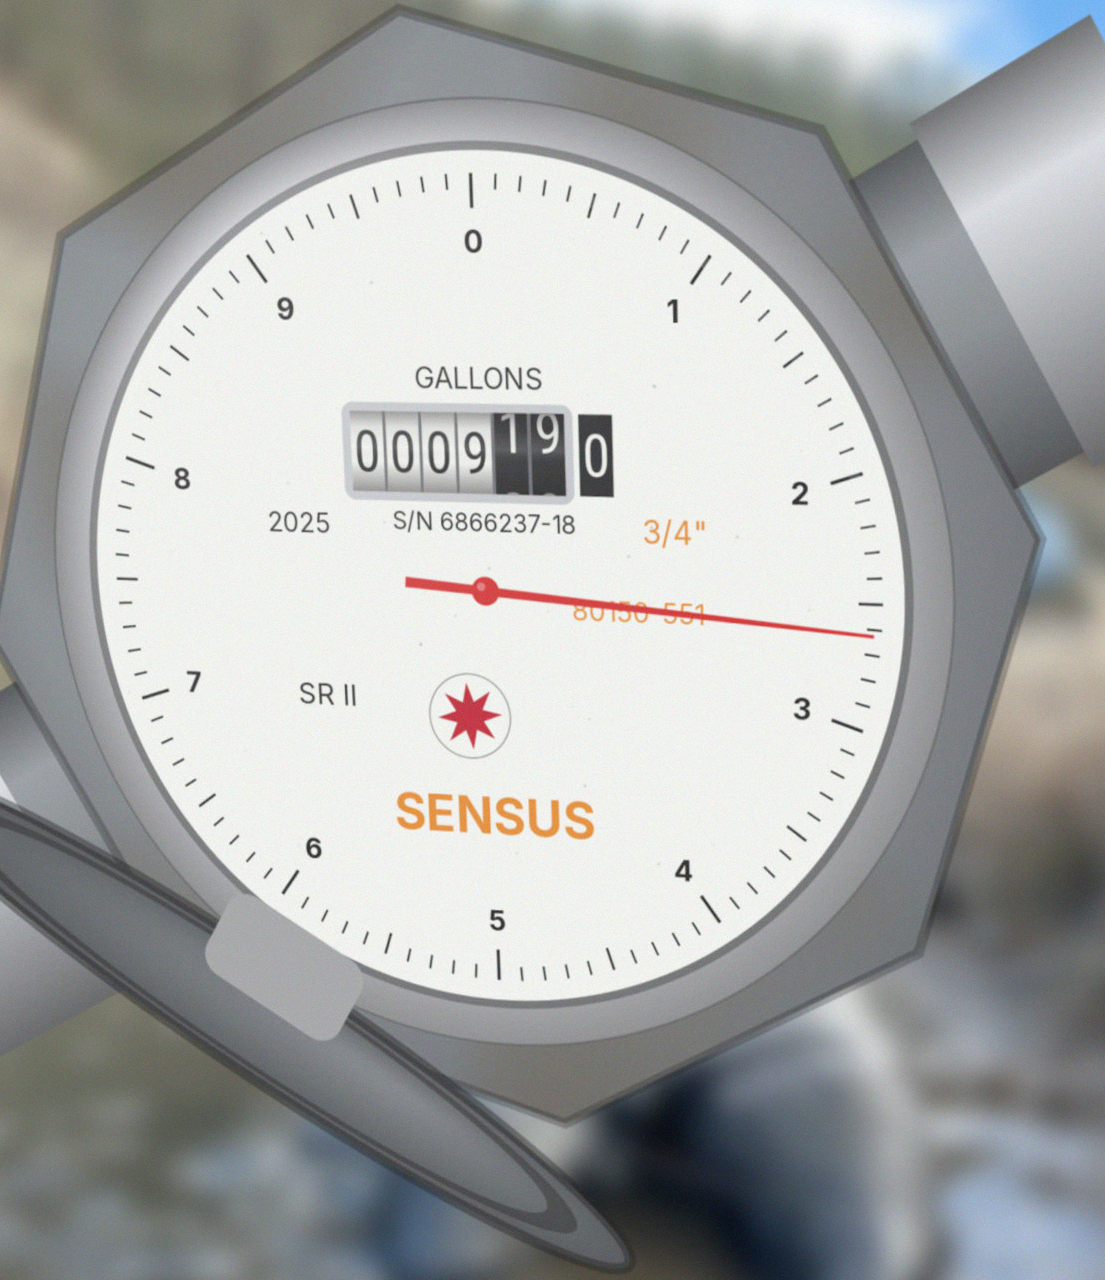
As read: **9192.6** gal
